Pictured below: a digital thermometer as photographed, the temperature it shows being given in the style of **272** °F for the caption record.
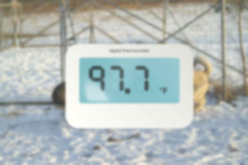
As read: **97.7** °F
